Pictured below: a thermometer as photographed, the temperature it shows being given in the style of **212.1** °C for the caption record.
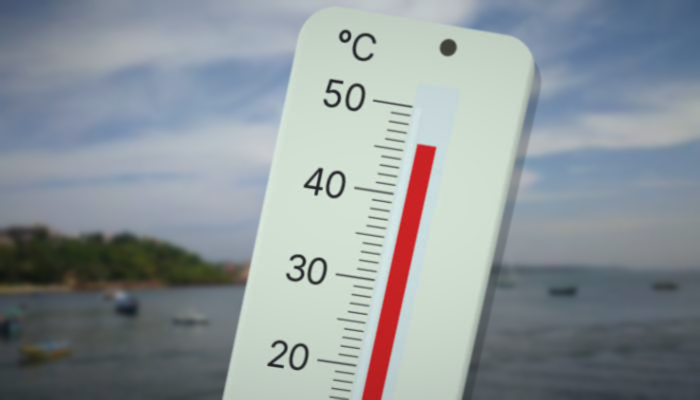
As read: **46** °C
